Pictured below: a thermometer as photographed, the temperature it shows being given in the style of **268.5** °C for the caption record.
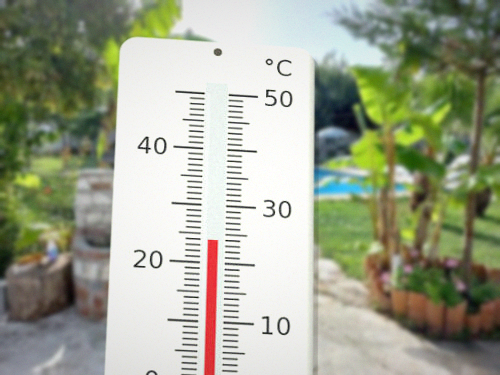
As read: **24** °C
